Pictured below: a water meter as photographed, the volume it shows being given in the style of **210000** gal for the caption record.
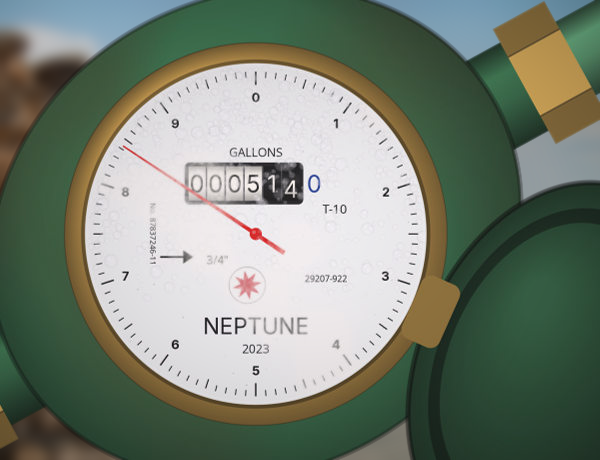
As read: **5138.4** gal
